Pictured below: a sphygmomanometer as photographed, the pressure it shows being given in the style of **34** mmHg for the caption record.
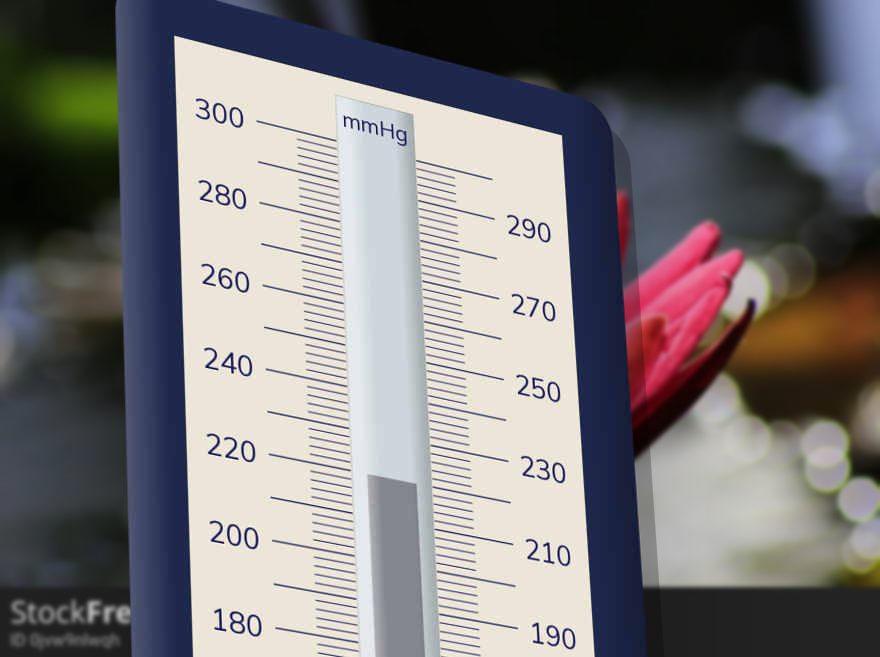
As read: **220** mmHg
